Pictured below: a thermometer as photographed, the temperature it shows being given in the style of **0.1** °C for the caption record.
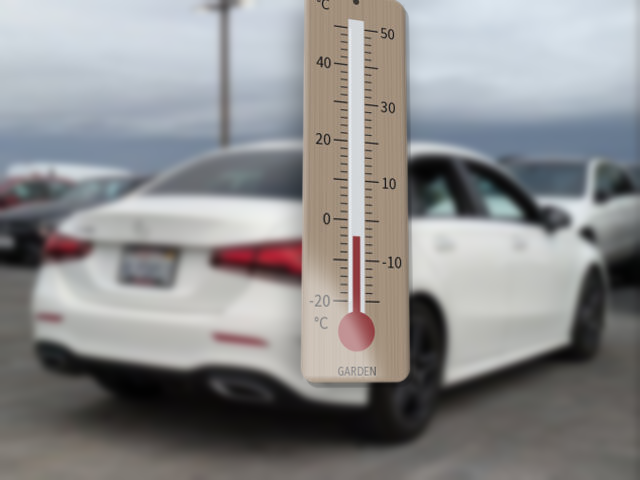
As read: **-4** °C
